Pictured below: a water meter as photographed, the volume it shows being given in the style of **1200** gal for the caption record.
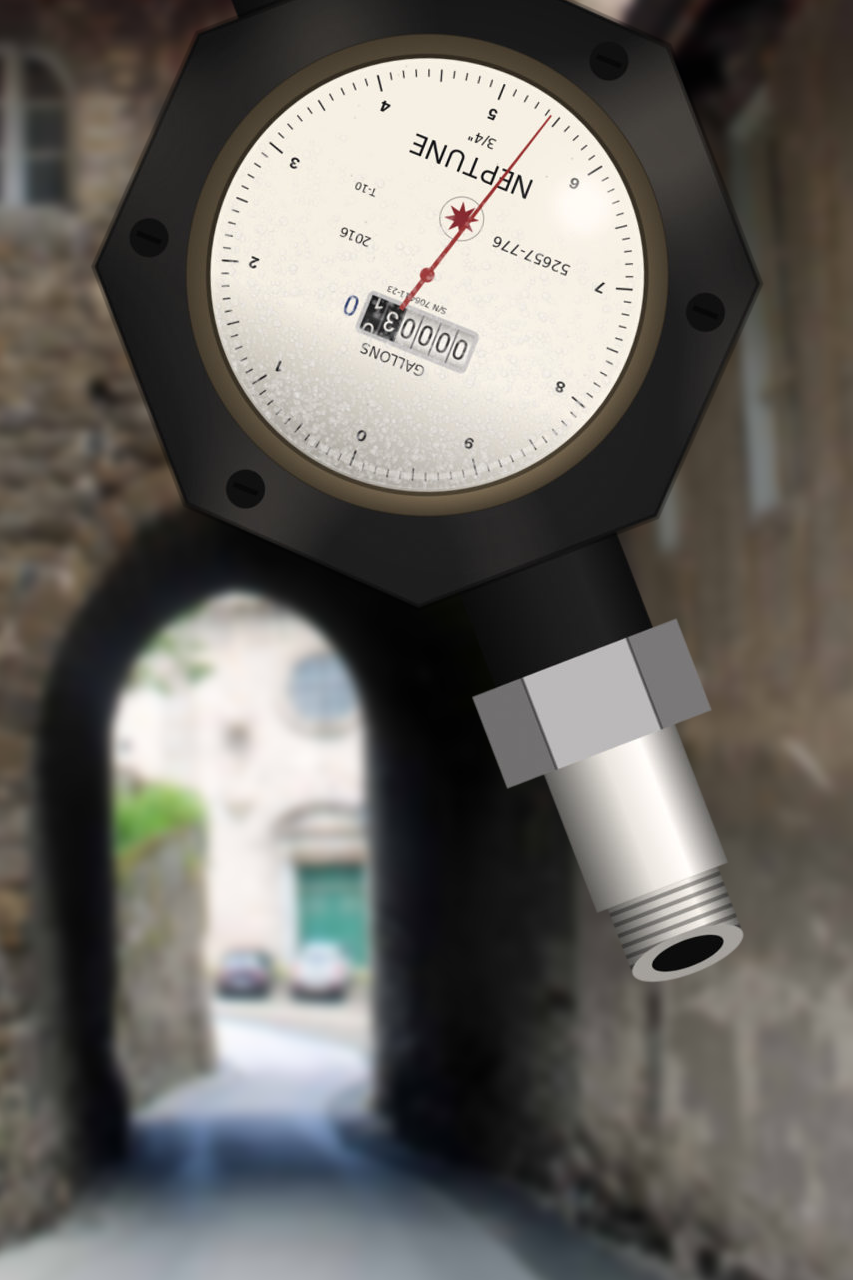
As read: **305.4** gal
